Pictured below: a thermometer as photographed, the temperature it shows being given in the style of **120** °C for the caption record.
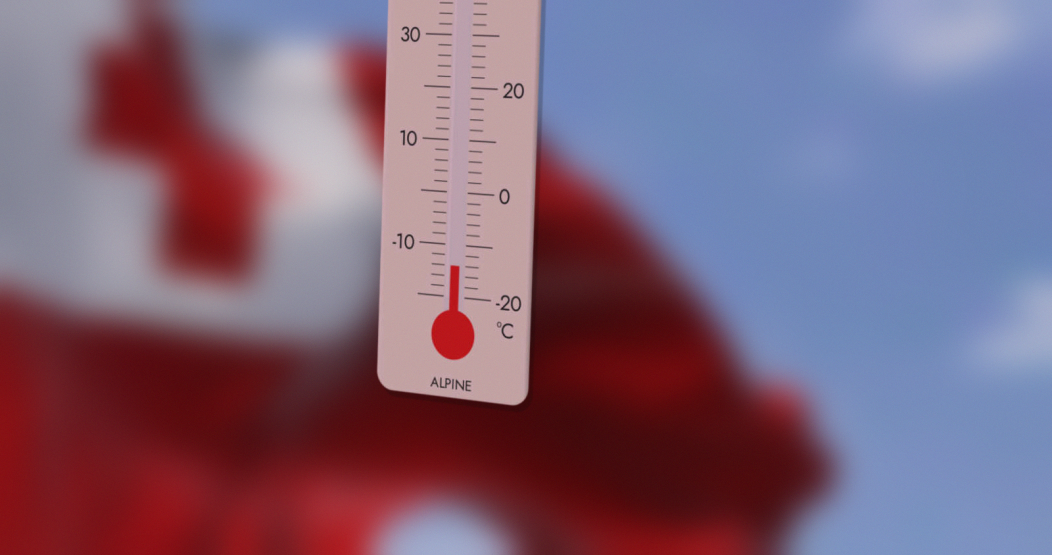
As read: **-14** °C
